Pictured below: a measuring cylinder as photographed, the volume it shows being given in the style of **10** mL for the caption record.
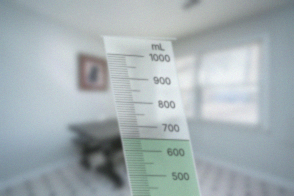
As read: **650** mL
